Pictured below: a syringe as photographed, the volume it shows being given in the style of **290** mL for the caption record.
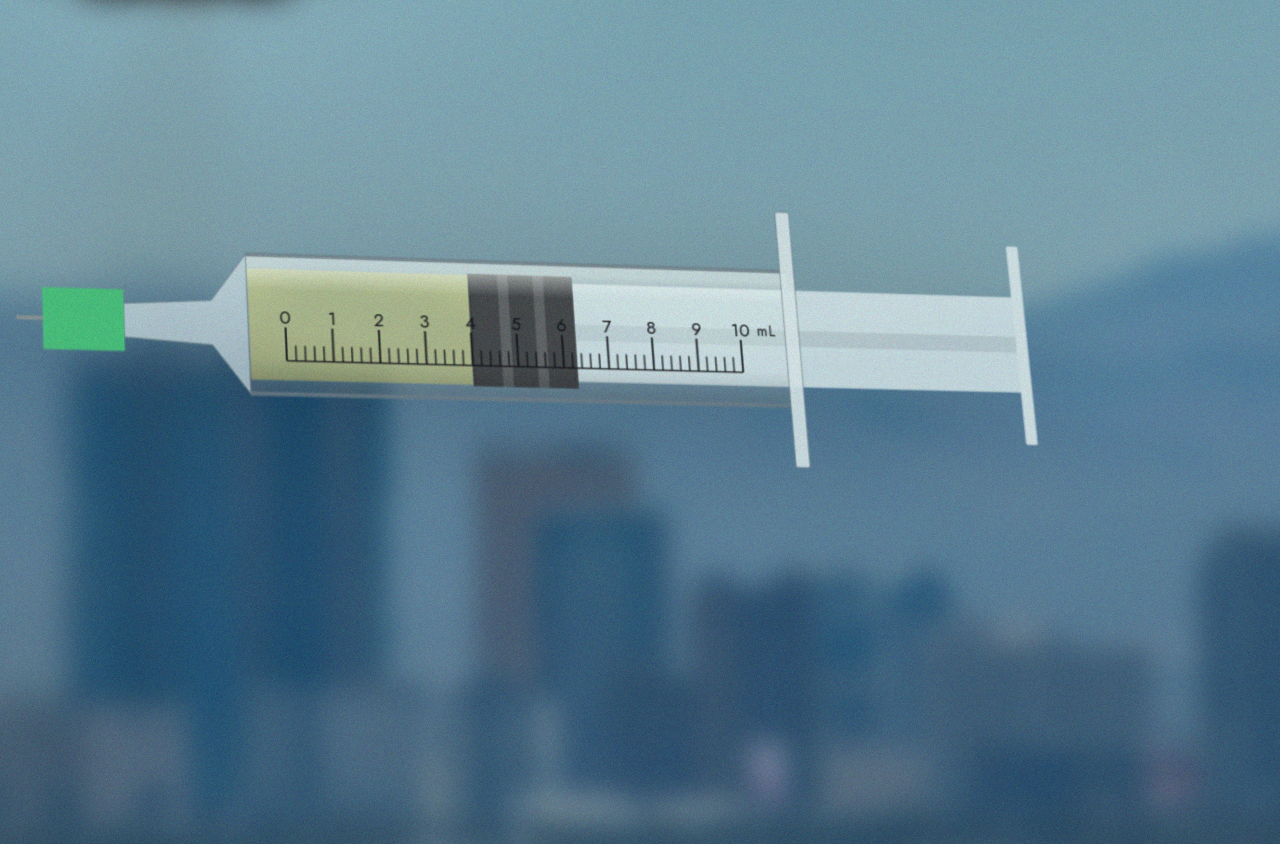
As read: **4** mL
